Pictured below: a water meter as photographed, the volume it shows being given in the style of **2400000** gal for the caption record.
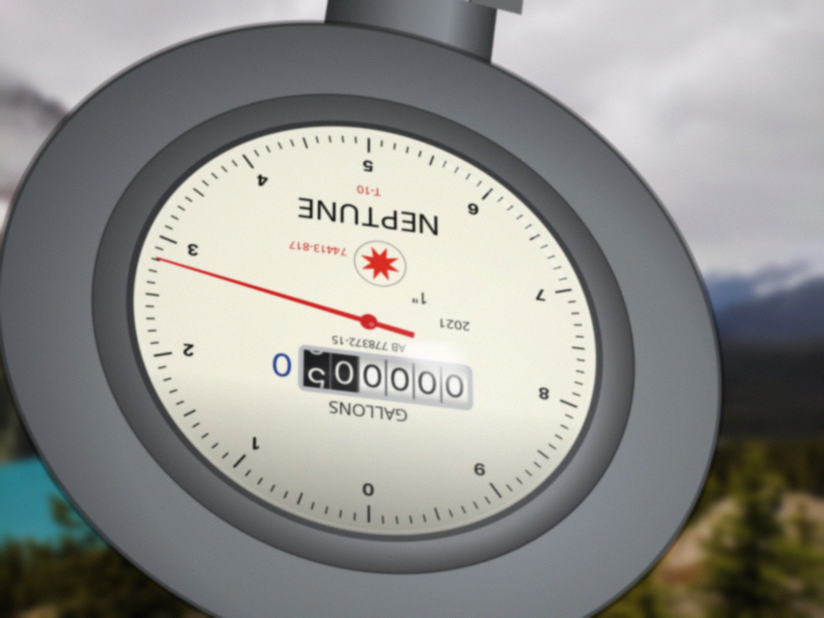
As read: **52.8** gal
